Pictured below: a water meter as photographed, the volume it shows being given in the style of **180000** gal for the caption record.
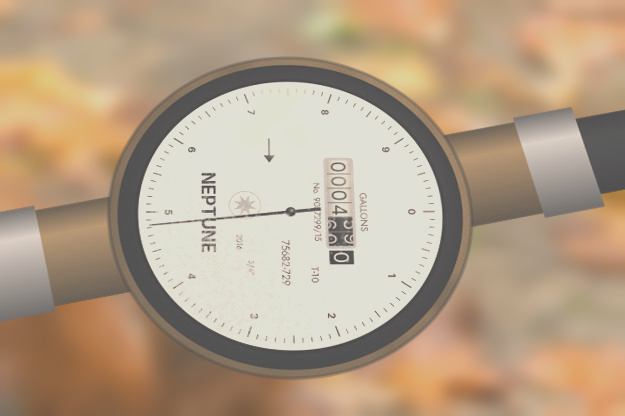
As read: **4594.8** gal
